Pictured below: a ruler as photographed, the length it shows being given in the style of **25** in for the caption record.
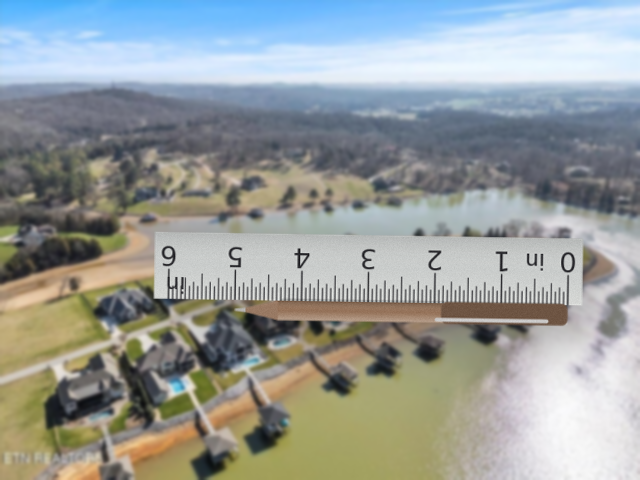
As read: **5** in
